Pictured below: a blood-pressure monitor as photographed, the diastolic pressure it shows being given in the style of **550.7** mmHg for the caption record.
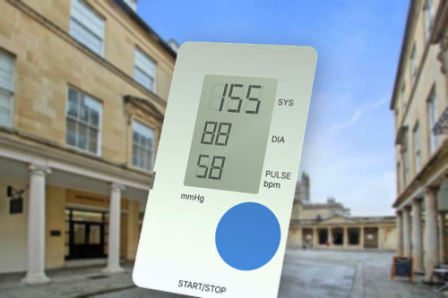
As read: **88** mmHg
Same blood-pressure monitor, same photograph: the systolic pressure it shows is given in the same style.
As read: **155** mmHg
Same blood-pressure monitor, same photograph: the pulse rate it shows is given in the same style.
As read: **58** bpm
